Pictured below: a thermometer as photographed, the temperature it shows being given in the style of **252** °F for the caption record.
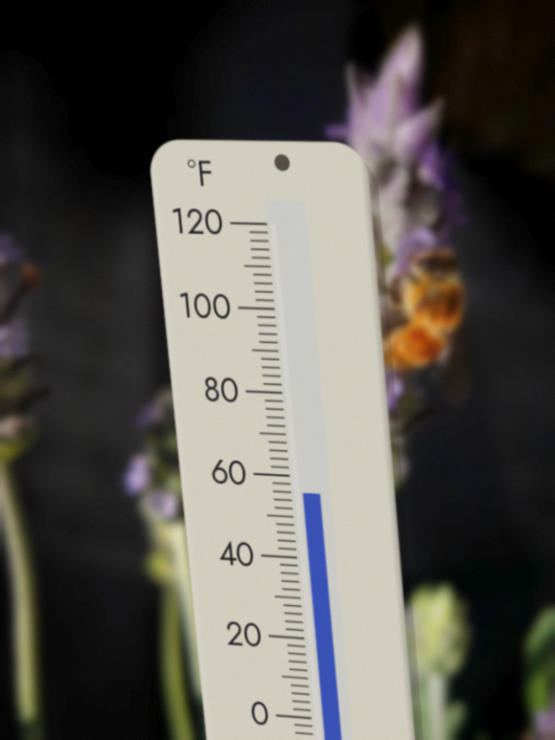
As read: **56** °F
